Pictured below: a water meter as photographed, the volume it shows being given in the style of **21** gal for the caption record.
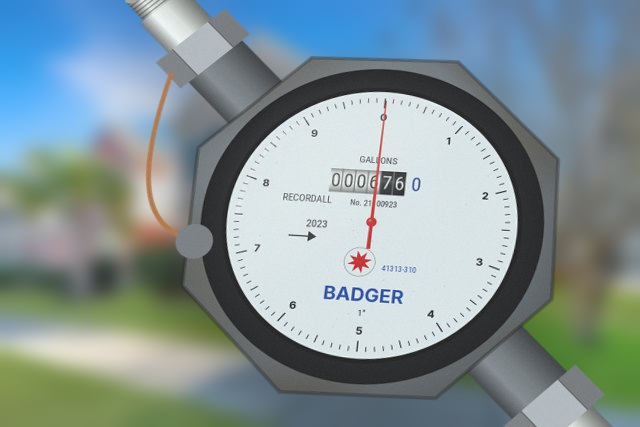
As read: **6760.0** gal
